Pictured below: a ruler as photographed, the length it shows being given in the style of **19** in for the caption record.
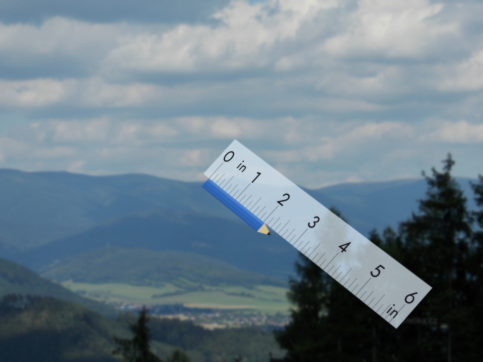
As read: **2.375** in
